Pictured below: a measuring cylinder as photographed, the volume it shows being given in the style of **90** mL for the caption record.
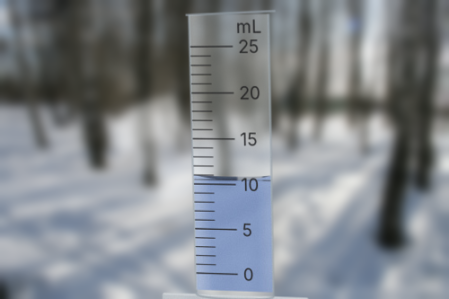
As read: **10.5** mL
